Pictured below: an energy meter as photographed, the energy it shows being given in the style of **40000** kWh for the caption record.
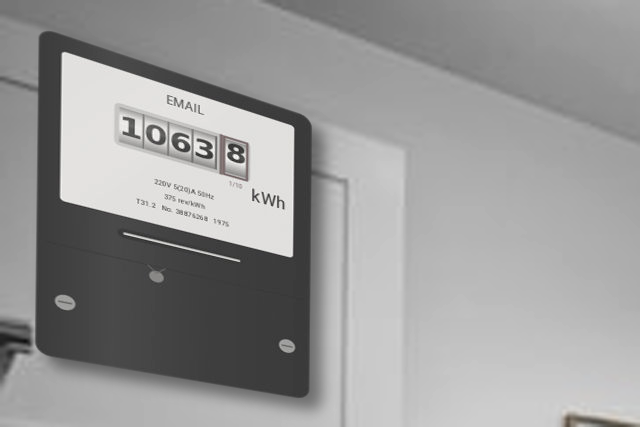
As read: **1063.8** kWh
